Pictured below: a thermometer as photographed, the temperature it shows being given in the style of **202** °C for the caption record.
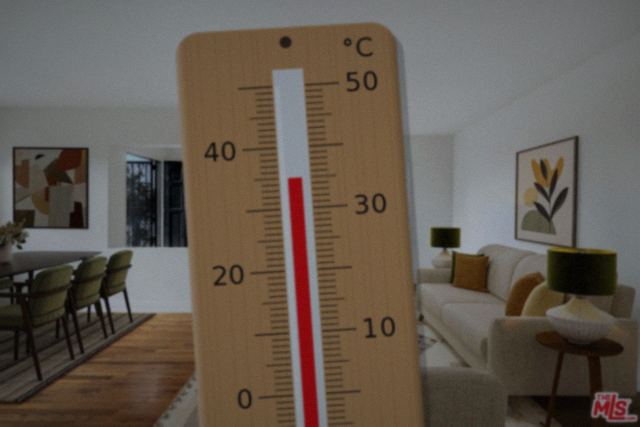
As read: **35** °C
